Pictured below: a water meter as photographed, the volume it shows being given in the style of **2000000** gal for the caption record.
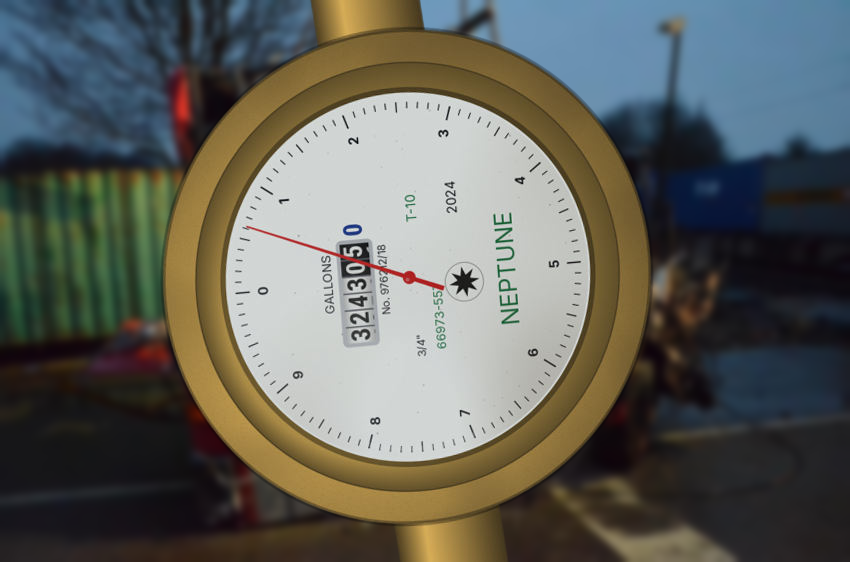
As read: **3243050.6** gal
